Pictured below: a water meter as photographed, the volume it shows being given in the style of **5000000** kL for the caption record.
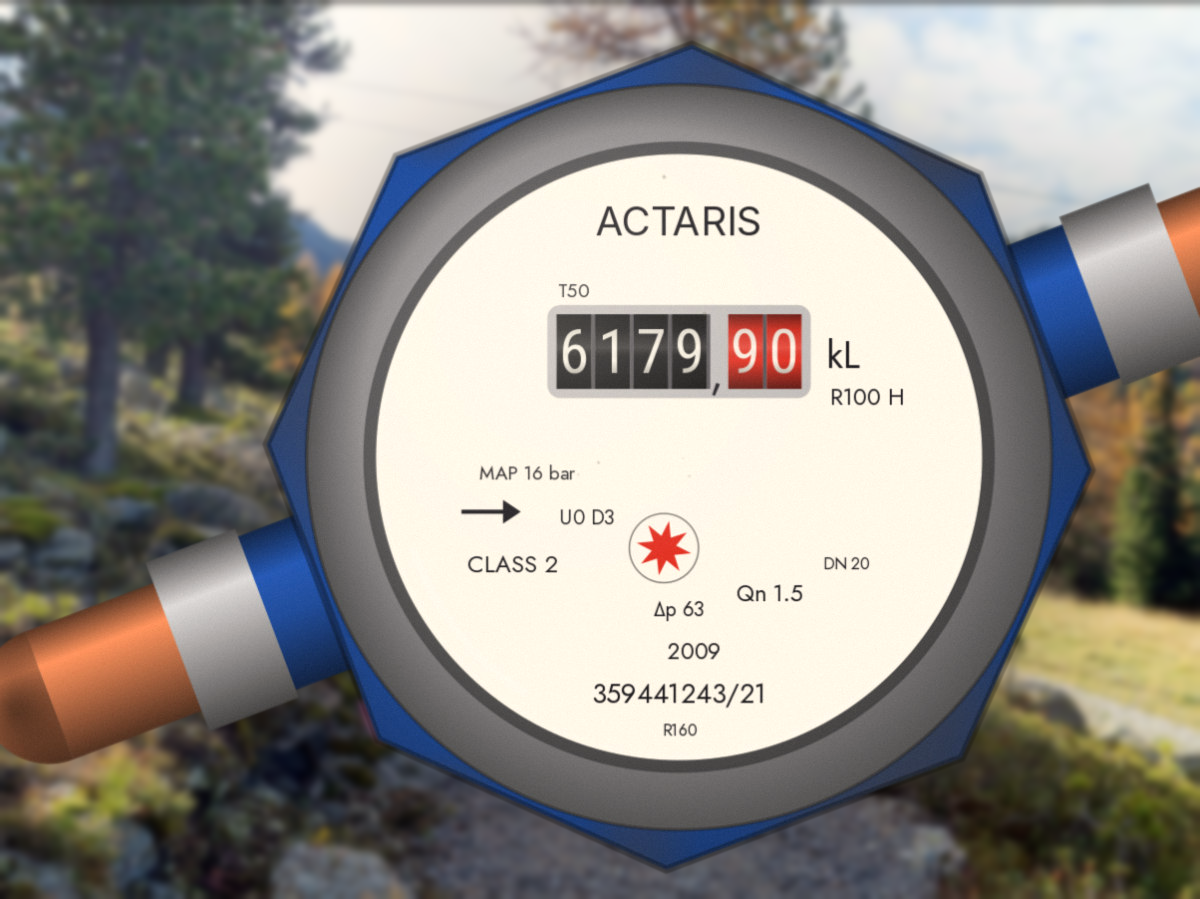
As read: **6179.90** kL
